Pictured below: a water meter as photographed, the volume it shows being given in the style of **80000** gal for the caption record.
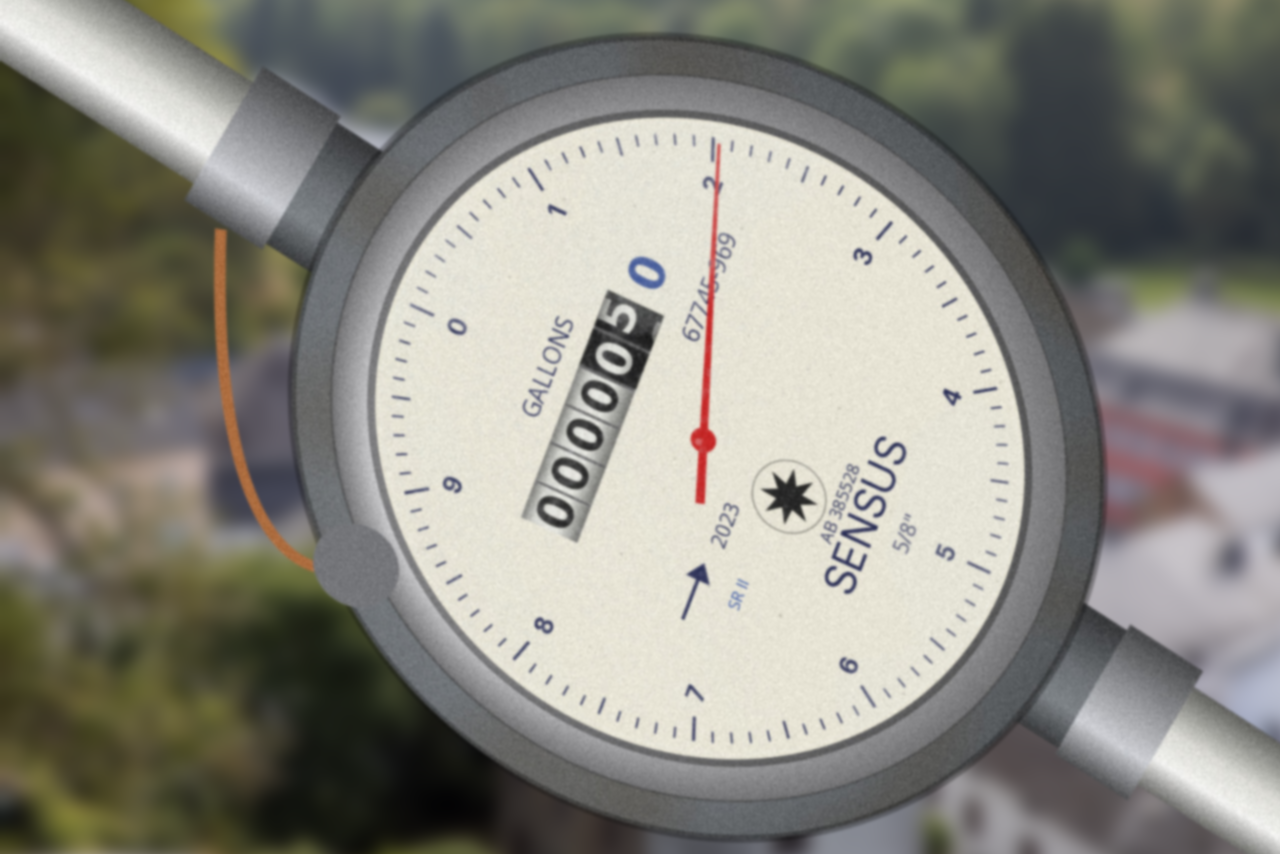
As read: **52.0** gal
